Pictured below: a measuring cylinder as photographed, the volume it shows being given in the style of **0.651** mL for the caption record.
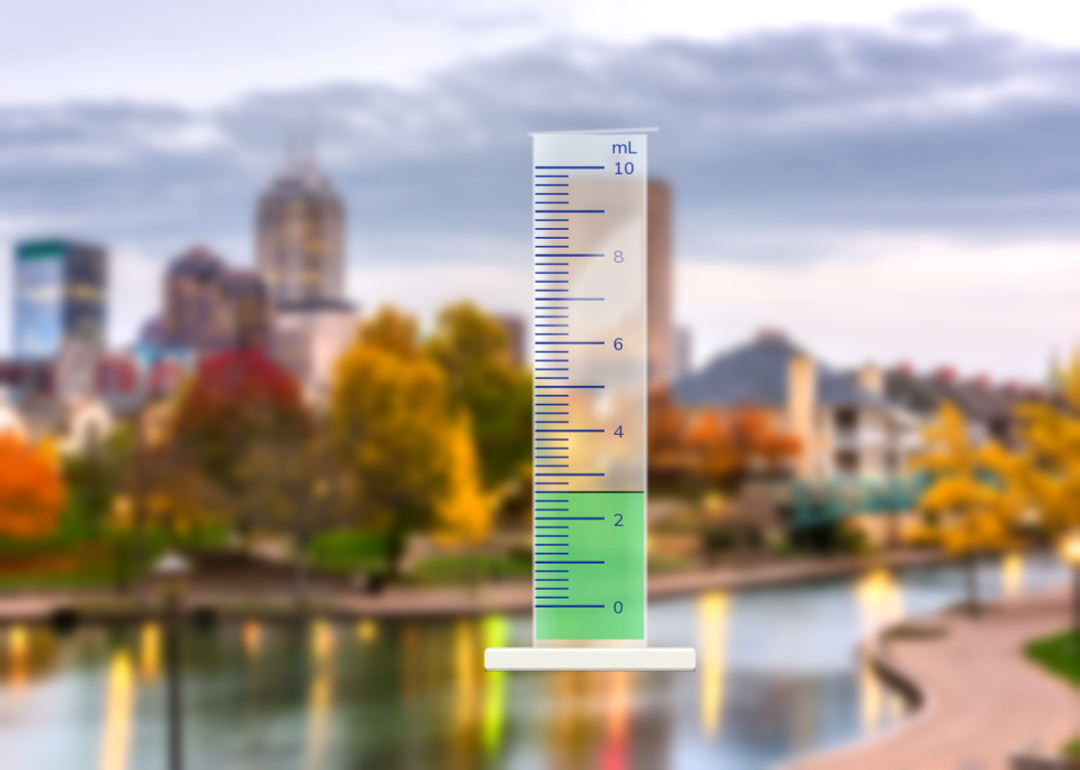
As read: **2.6** mL
